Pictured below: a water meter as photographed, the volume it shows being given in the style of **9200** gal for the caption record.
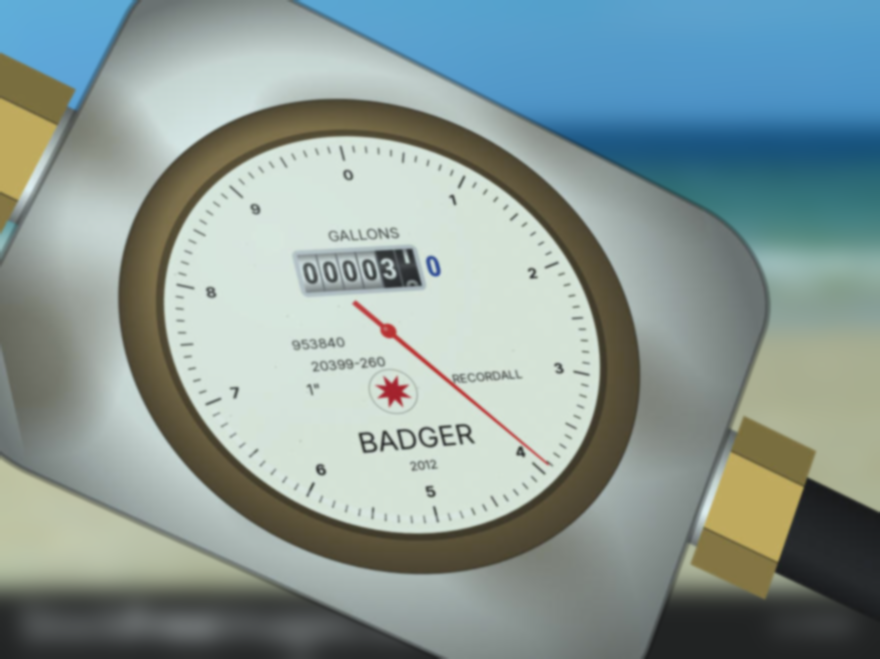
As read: **313.9** gal
